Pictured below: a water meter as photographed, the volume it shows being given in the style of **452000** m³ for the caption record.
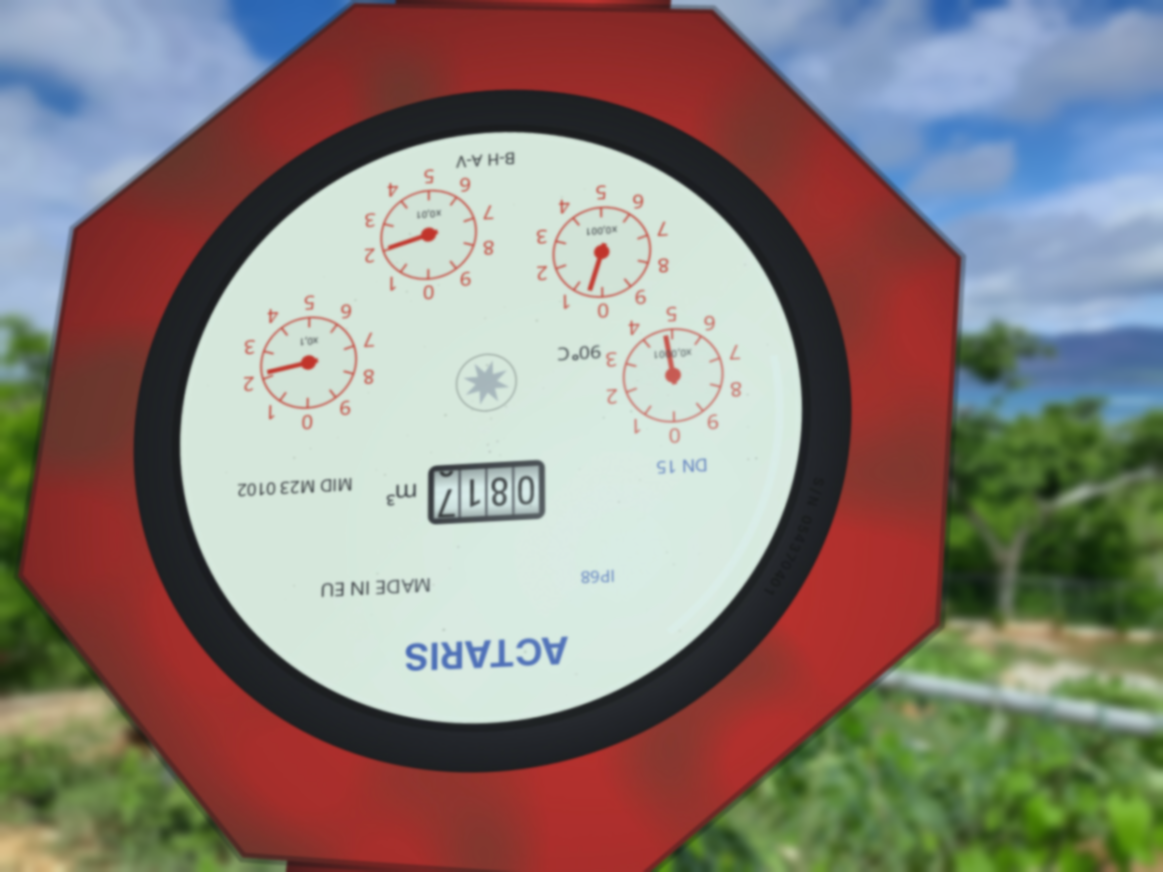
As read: **817.2204** m³
